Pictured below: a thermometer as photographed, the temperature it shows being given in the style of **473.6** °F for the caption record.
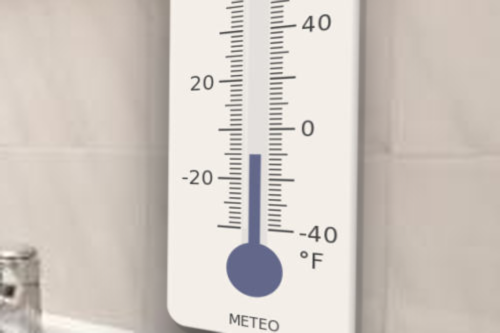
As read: **-10** °F
